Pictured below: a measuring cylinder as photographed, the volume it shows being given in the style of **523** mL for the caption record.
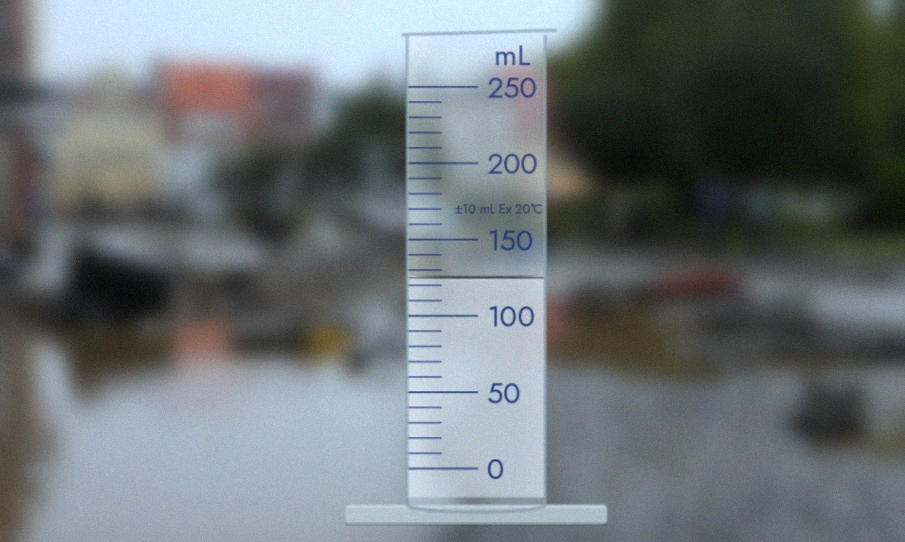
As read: **125** mL
